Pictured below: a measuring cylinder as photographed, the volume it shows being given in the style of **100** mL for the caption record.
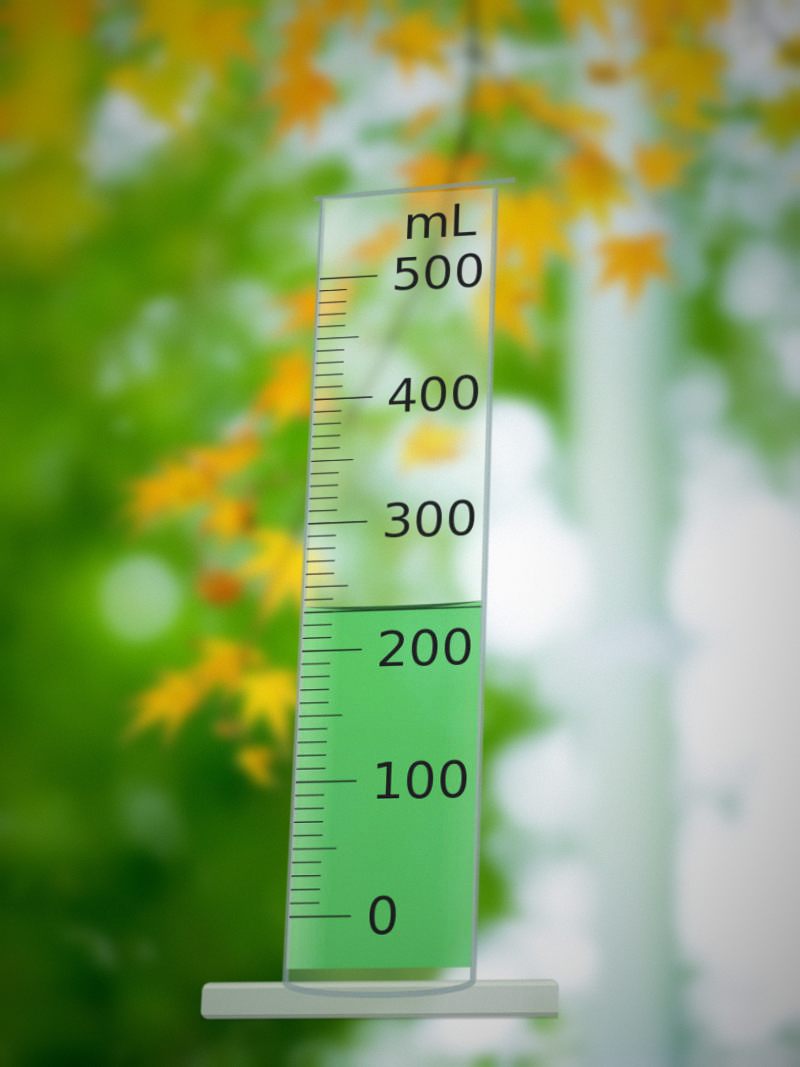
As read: **230** mL
